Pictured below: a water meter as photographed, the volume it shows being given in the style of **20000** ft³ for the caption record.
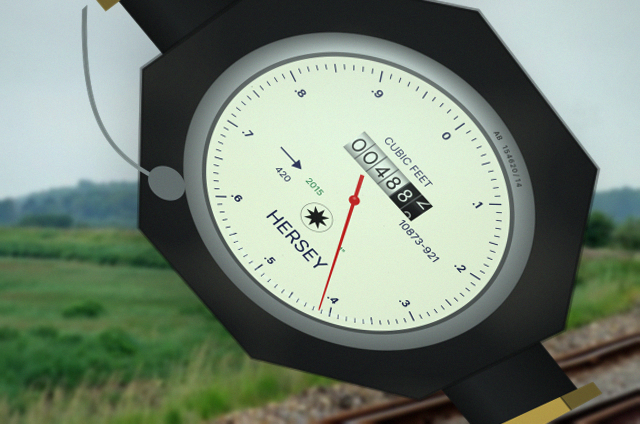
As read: **4882.41** ft³
